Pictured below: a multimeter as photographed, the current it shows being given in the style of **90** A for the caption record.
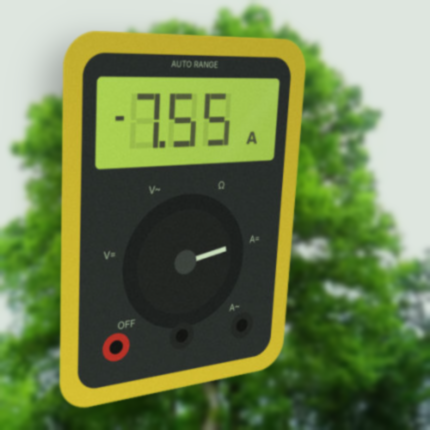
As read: **-7.55** A
